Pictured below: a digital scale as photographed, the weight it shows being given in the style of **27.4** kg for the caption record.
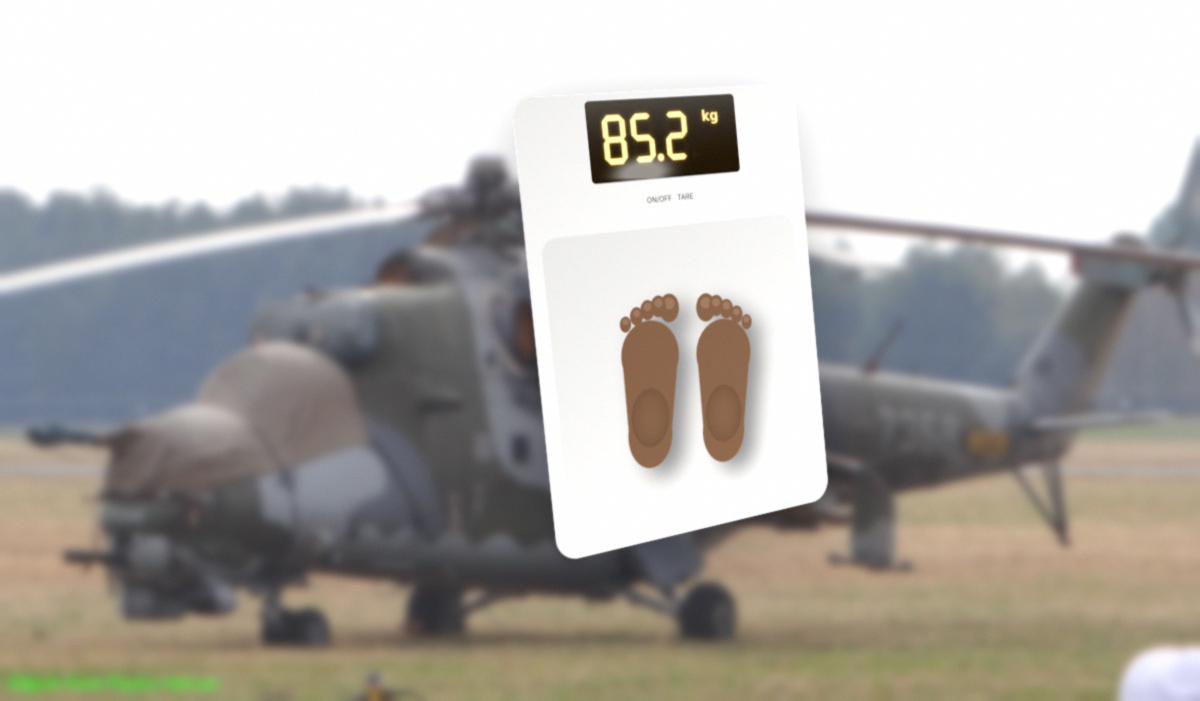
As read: **85.2** kg
